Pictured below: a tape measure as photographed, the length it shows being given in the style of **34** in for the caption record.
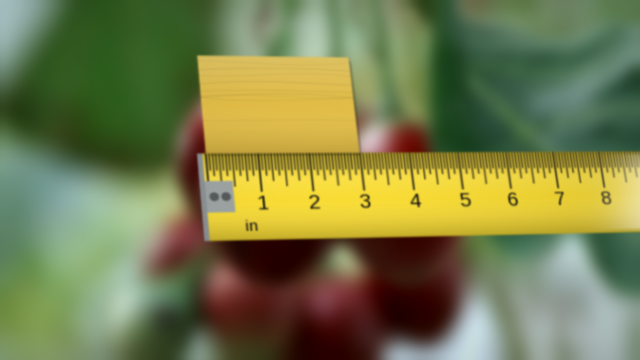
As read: **3** in
